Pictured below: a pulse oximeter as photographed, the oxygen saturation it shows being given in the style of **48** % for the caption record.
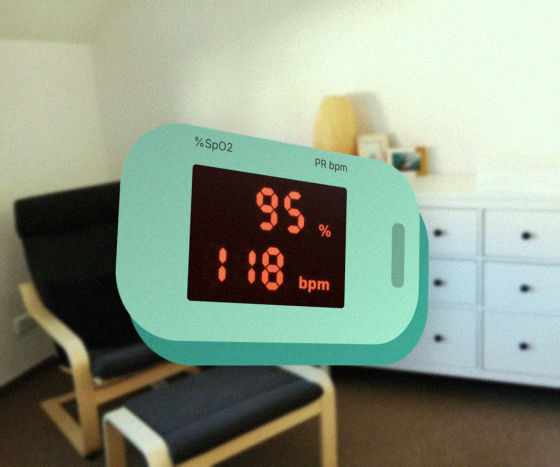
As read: **95** %
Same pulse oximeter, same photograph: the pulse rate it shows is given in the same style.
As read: **118** bpm
